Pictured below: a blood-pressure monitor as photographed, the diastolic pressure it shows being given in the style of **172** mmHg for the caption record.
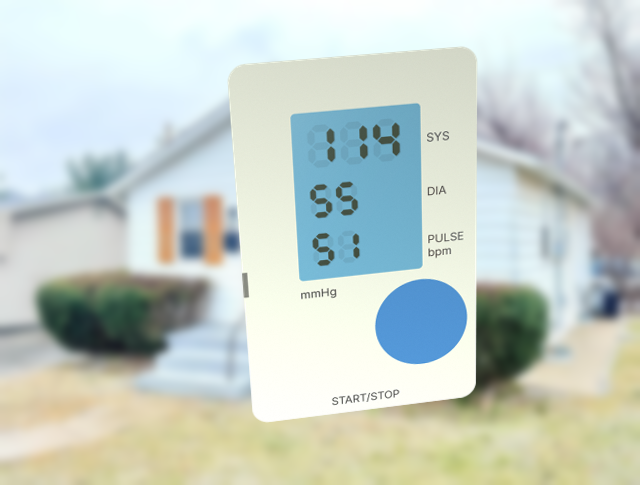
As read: **55** mmHg
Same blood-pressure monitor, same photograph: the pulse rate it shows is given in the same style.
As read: **51** bpm
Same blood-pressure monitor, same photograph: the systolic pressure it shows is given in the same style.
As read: **114** mmHg
